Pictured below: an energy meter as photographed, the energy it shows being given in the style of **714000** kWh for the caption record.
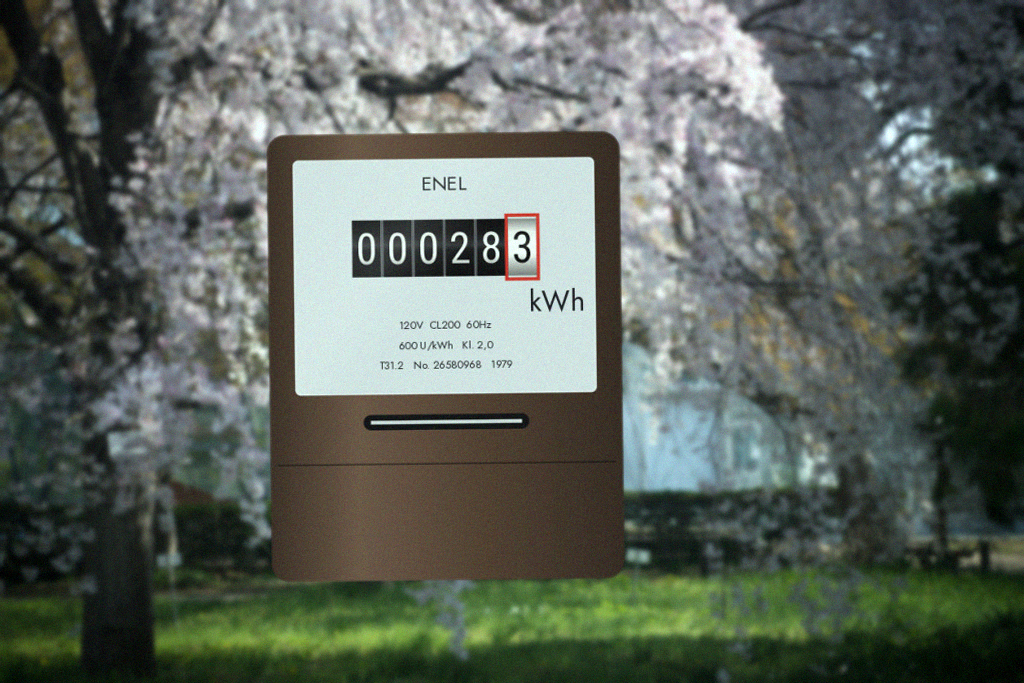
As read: **28.3** kWh
